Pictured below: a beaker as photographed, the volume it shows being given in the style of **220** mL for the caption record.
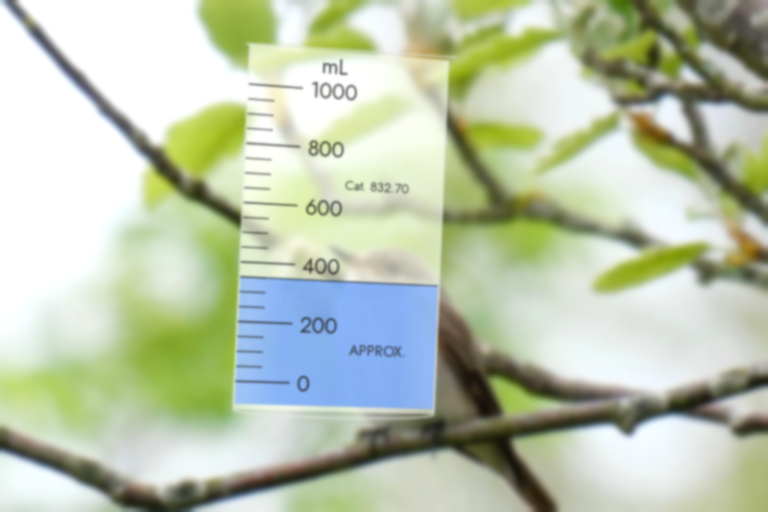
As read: **350** mL
